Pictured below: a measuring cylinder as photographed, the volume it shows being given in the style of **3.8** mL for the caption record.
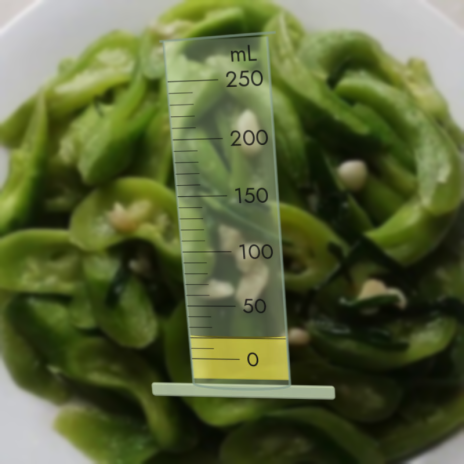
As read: **20** mL
